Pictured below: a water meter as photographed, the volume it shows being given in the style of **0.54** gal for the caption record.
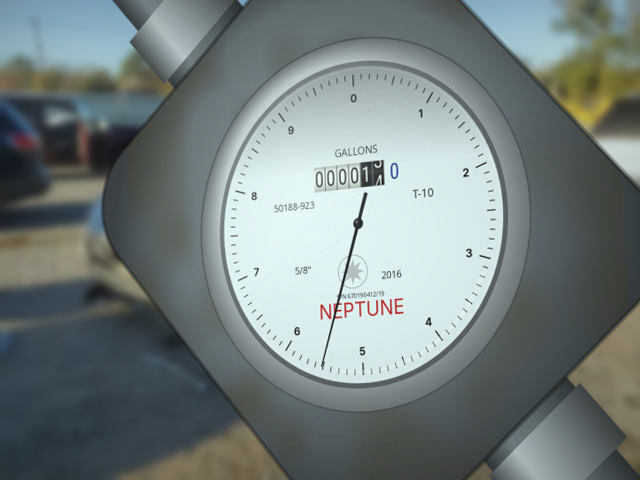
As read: **135.5** gal
